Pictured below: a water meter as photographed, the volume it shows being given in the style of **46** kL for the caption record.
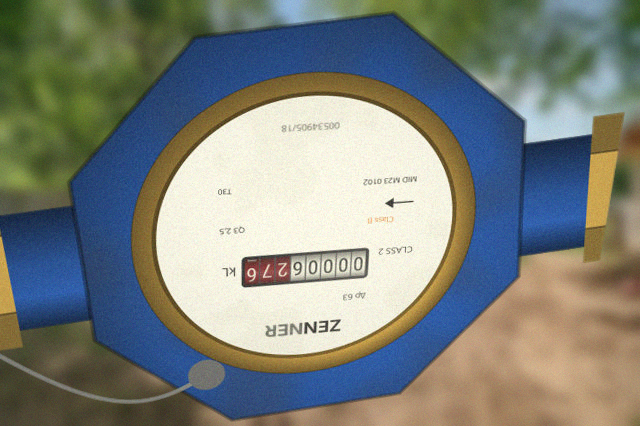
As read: **6.276** kL
